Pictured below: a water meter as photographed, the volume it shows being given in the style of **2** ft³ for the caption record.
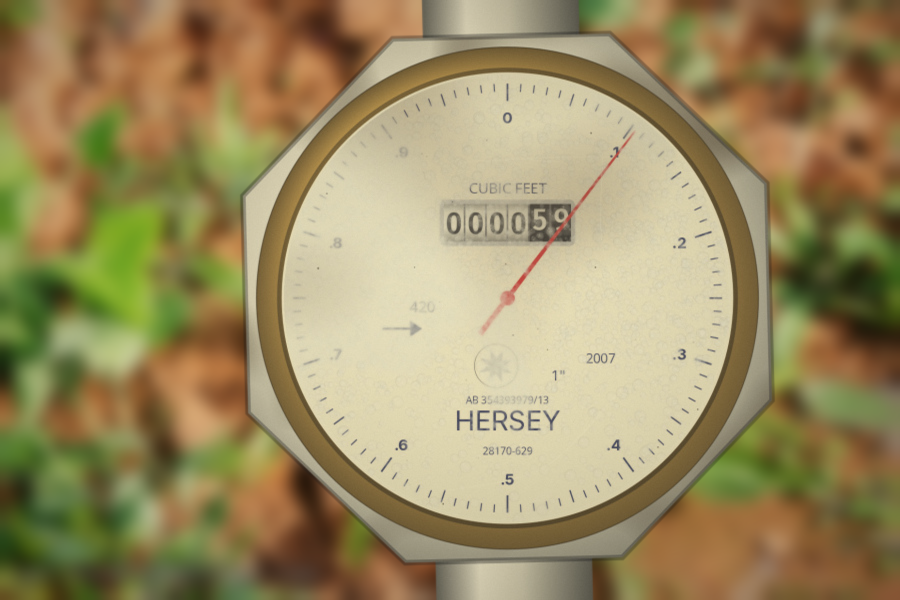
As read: **59.10** ft³
